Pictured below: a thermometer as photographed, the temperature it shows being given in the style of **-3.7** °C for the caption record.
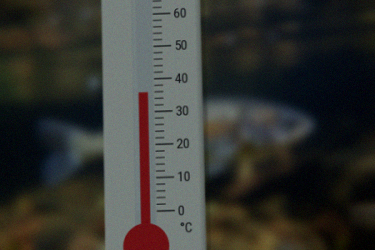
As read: **36** °C
